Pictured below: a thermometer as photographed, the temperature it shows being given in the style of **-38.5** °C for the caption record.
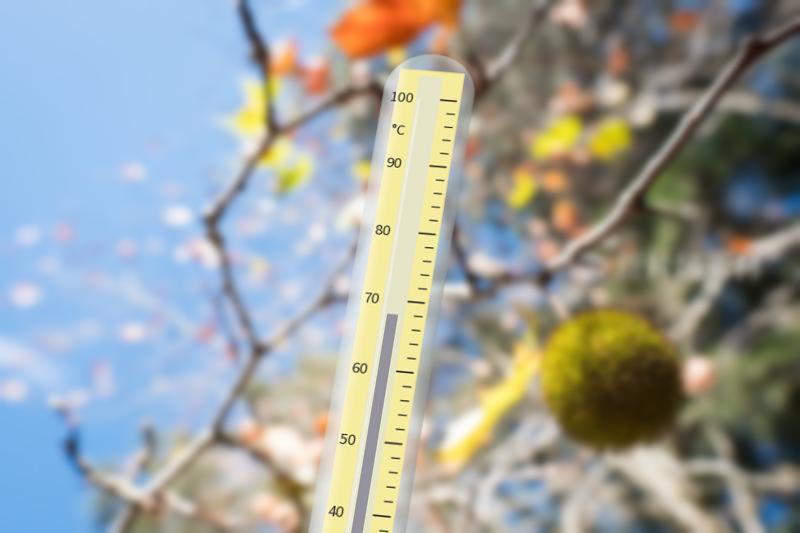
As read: **68** °C
